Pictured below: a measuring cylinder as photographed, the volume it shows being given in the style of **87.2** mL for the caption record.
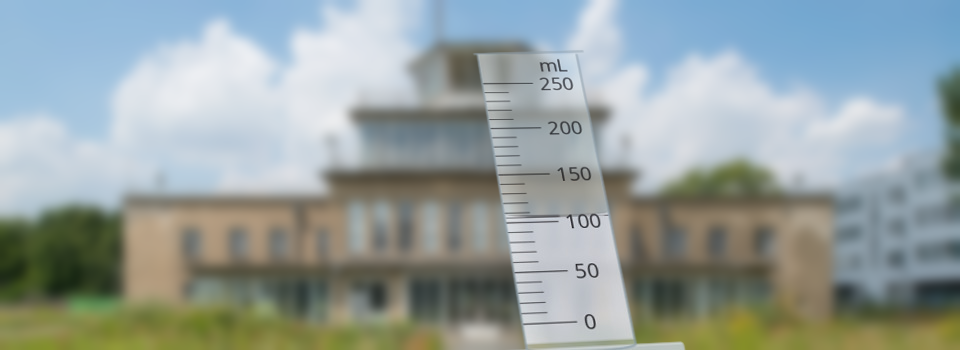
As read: **105** mL
